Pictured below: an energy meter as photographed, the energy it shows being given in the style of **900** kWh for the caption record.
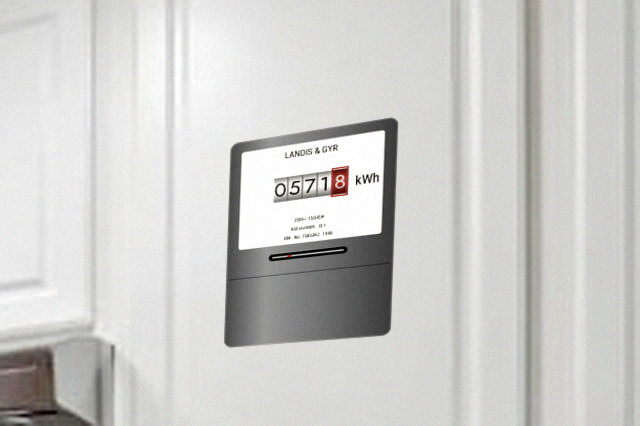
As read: **571.8** kWh
